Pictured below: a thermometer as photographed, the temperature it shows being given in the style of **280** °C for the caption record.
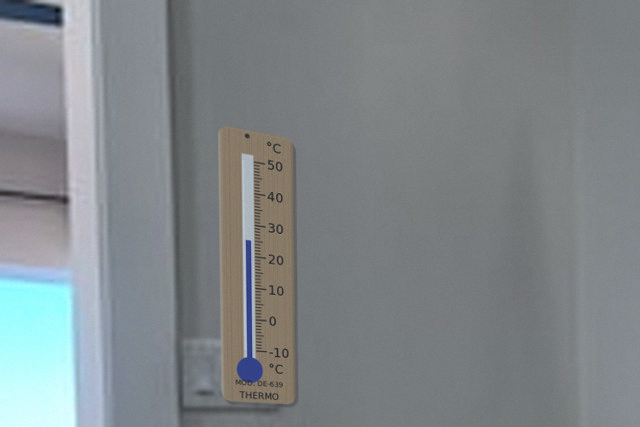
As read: **25** °C
